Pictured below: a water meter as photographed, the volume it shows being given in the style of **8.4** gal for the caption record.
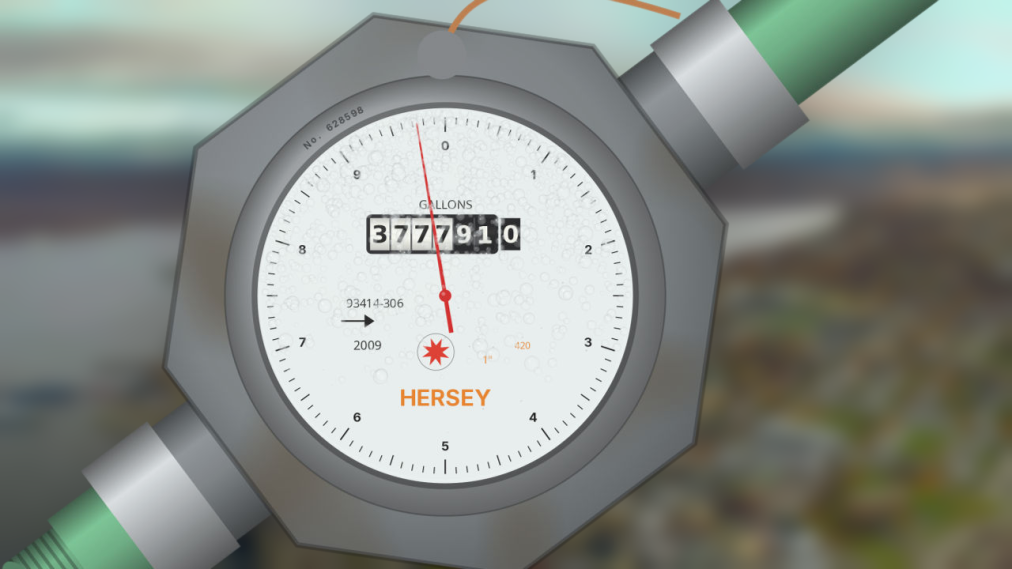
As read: **3777909.7** gal
